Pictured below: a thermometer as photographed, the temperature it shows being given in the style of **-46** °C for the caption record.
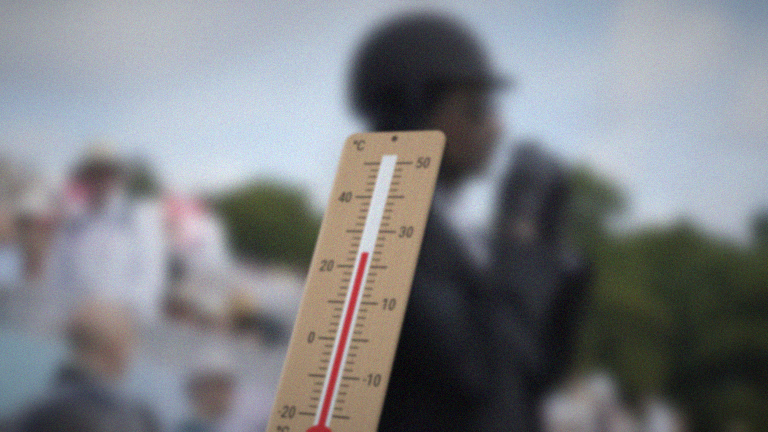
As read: **24** °C
